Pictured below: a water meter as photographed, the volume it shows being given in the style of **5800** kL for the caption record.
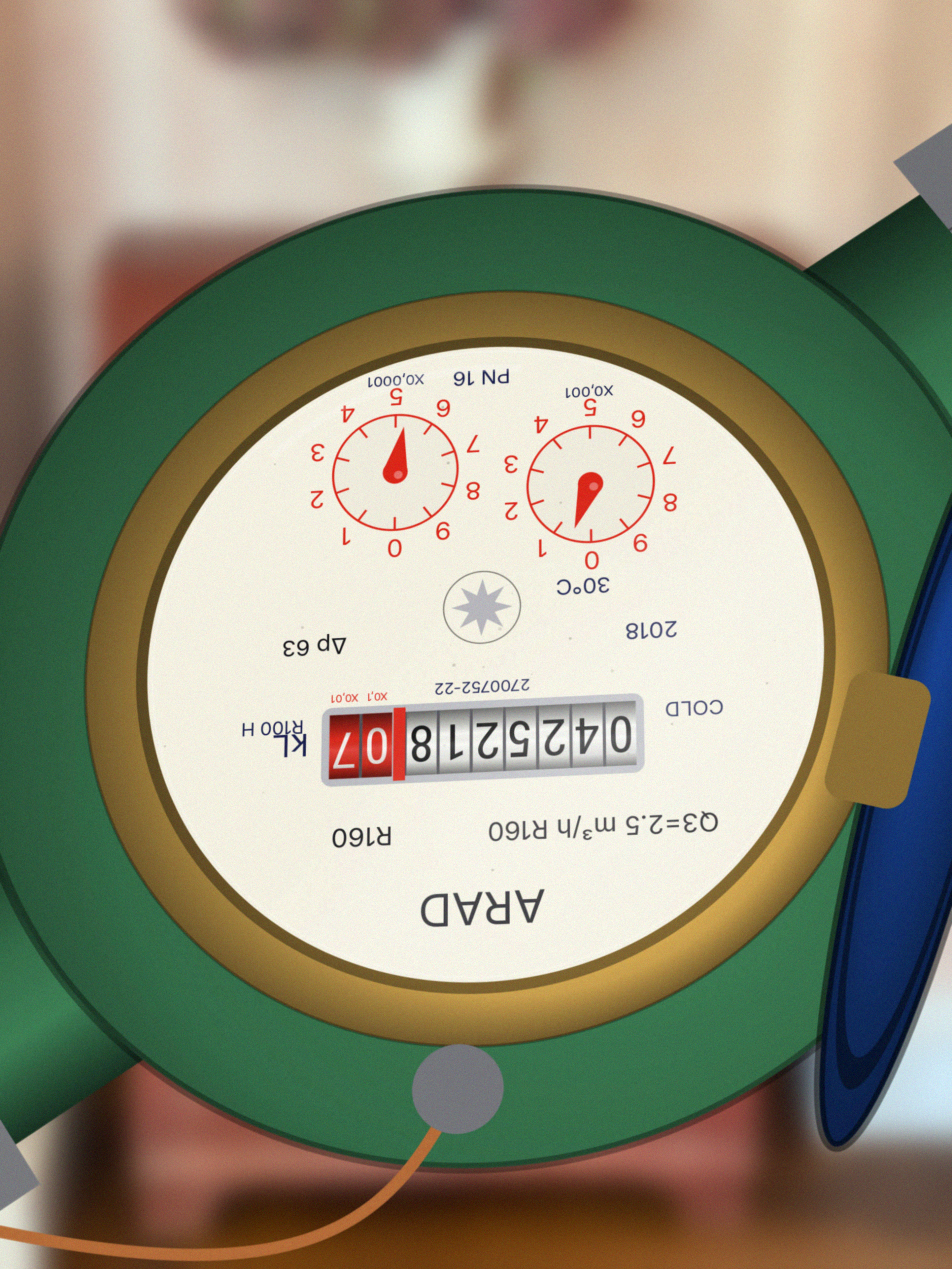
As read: **425218.0705** kL
